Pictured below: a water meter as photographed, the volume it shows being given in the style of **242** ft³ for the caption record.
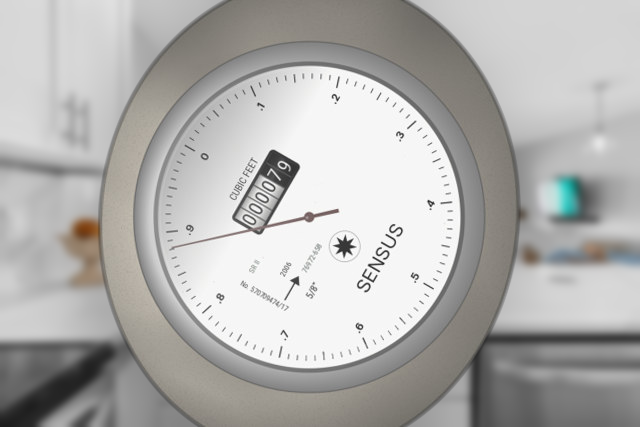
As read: **78.88** ft³
